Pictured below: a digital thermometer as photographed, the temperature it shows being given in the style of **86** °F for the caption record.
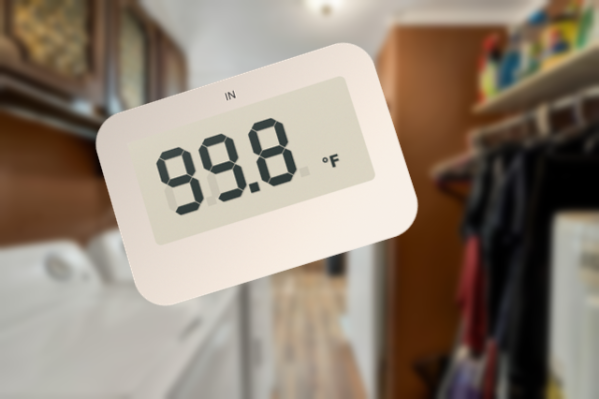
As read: **99.8** °F
